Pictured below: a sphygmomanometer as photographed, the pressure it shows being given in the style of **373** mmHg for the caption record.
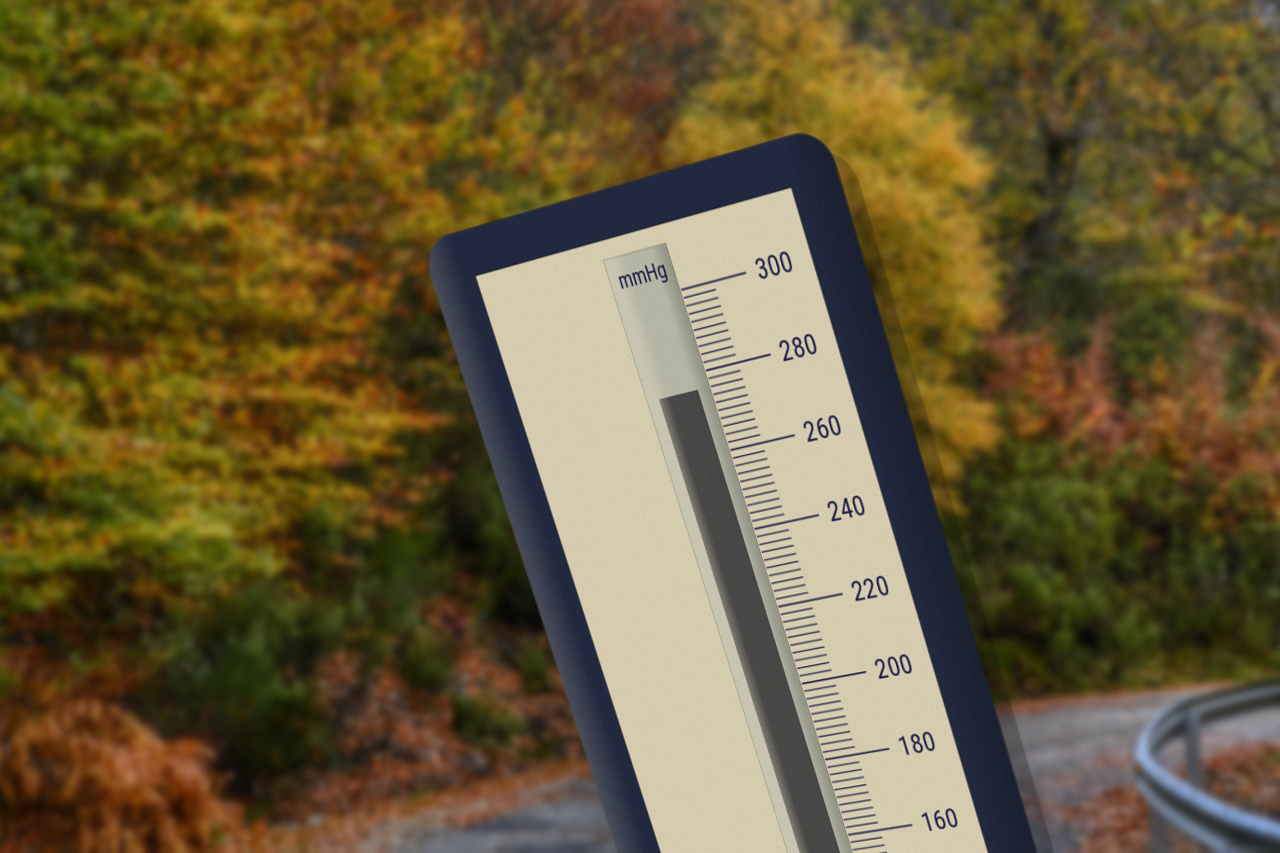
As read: **276** mmHg
